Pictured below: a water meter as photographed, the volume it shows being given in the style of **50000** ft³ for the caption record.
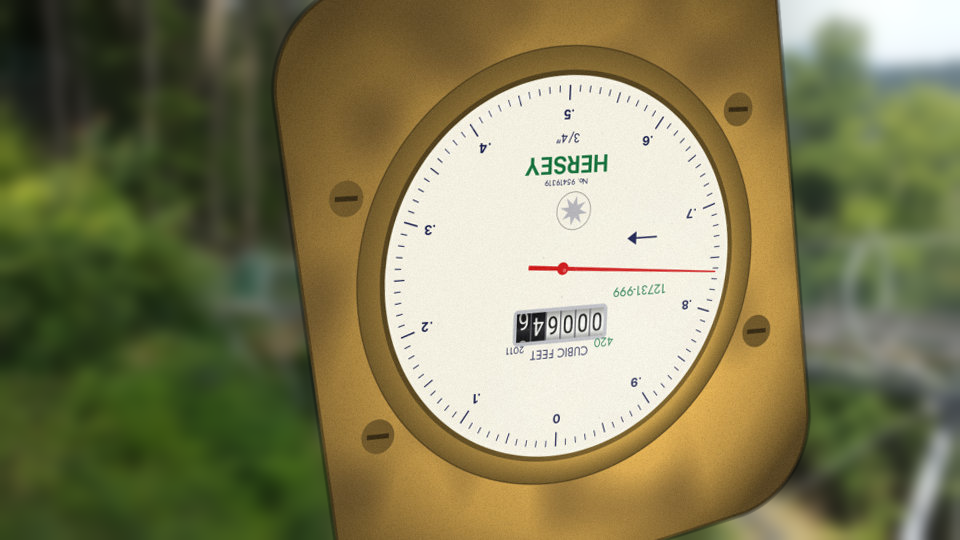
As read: **645.76** ft³
